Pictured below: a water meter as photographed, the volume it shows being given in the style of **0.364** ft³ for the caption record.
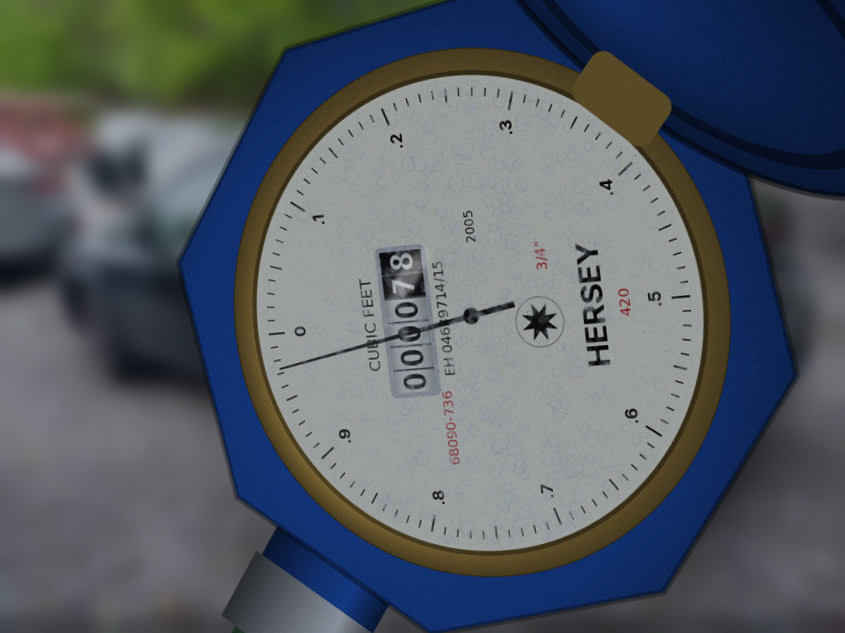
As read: **77.97** ft³
